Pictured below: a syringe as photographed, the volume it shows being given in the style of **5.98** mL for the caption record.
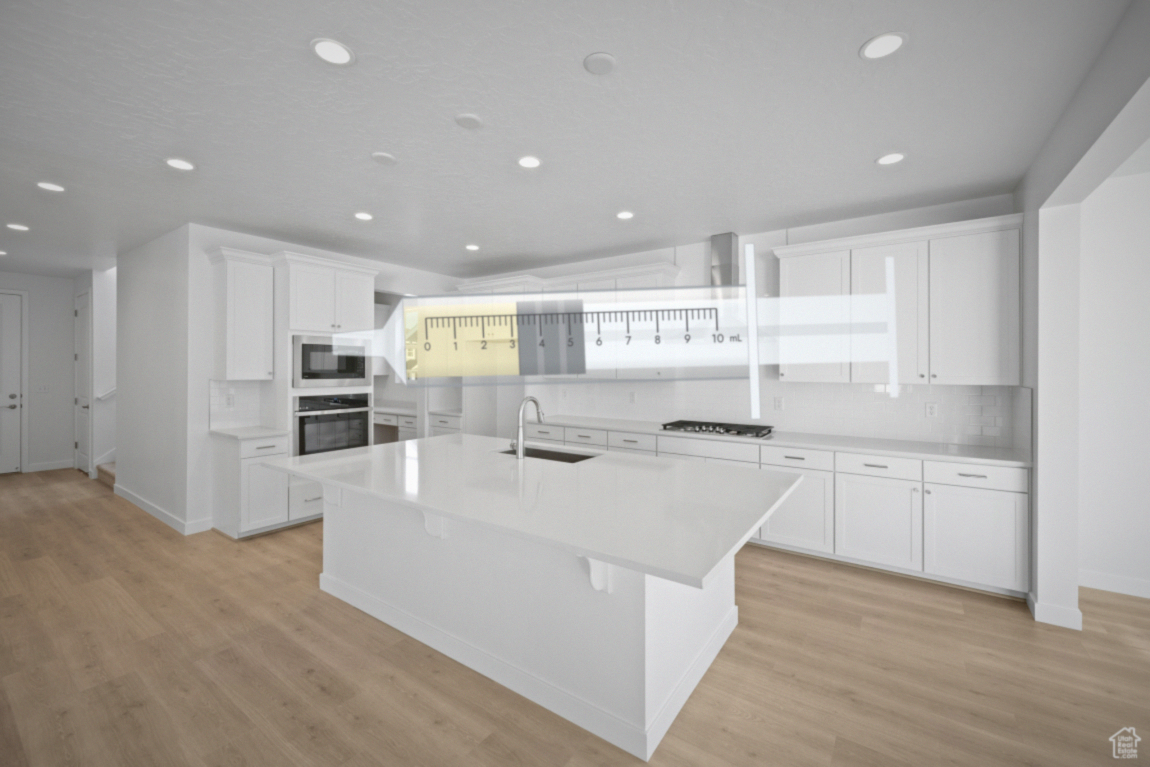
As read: **3.2** mL
